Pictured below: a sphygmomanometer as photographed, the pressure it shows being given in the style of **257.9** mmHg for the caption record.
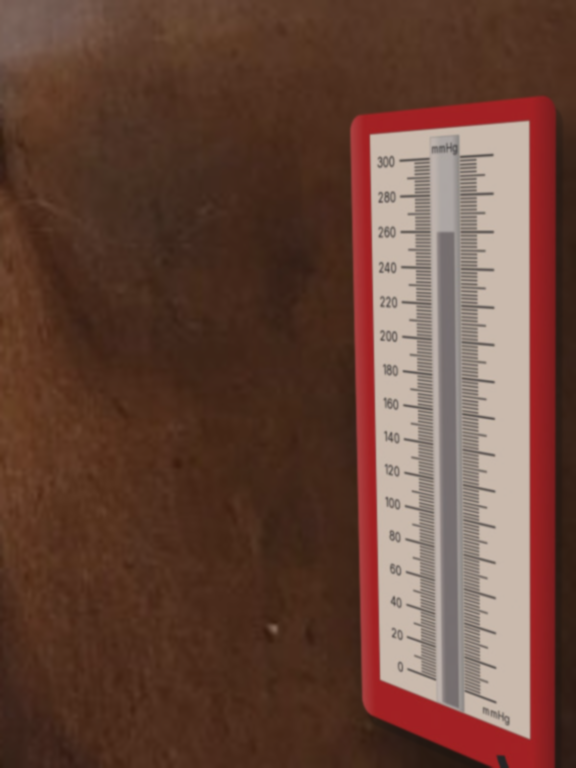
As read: **260** mmHg
